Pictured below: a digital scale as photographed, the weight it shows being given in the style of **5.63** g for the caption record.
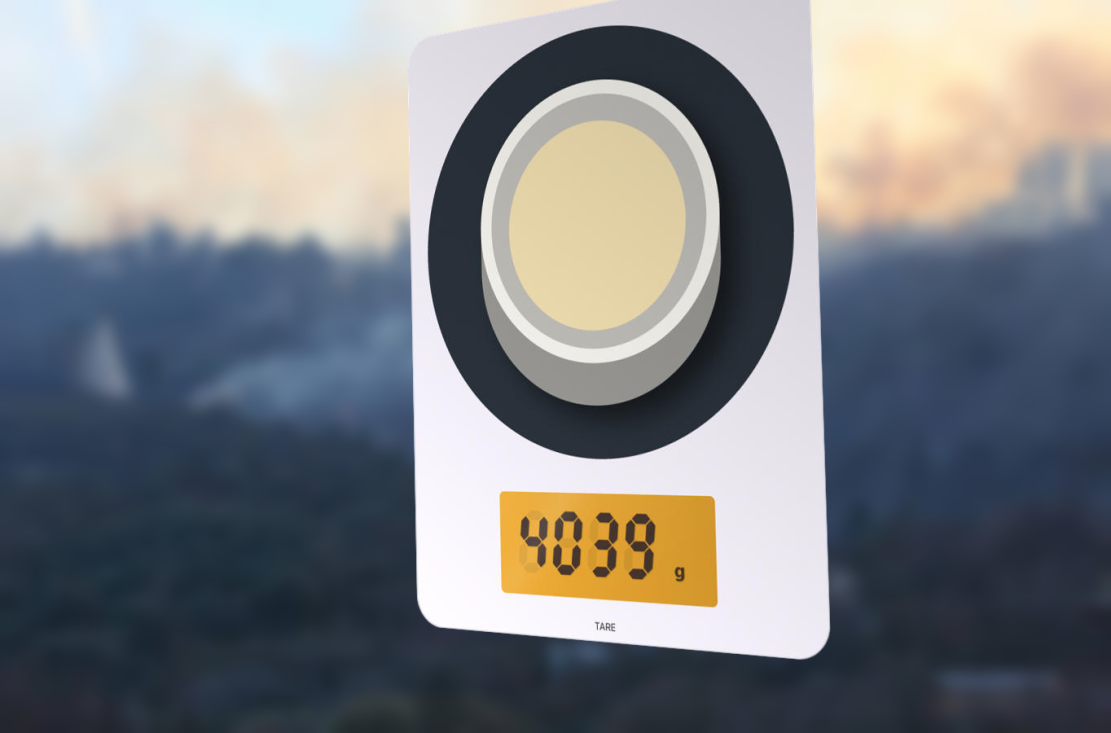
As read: **4039** g
